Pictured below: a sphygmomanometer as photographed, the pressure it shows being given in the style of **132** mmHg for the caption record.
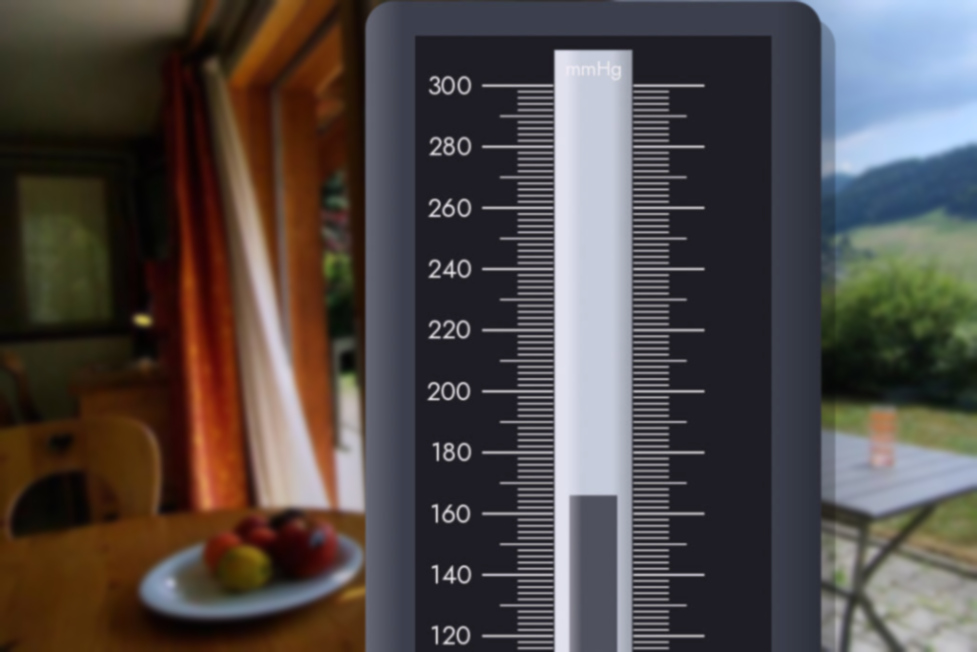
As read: **166** mmHg
